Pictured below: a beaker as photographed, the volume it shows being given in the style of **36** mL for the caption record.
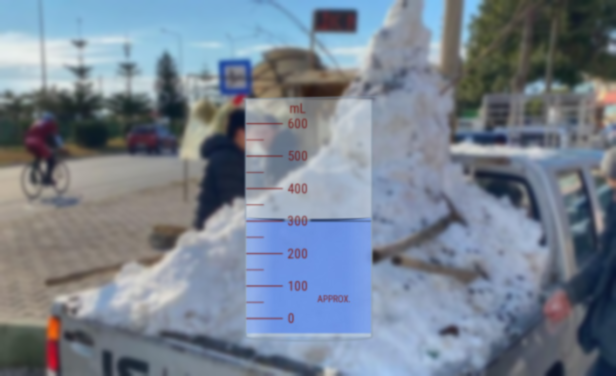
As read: **300** mL
